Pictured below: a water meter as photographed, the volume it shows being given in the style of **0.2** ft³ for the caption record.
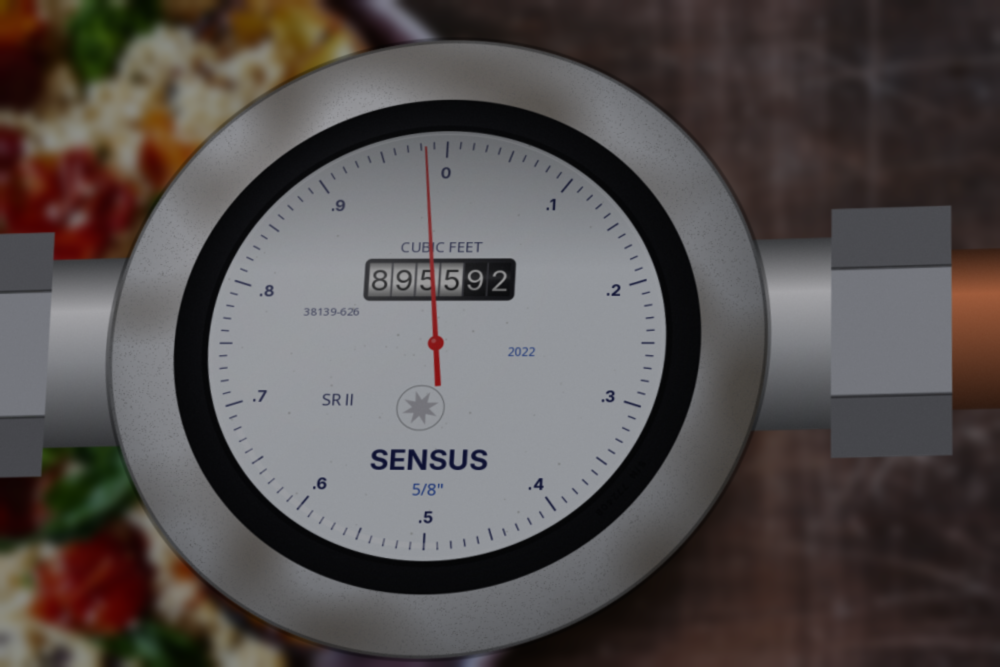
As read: **895591.98** ft³
